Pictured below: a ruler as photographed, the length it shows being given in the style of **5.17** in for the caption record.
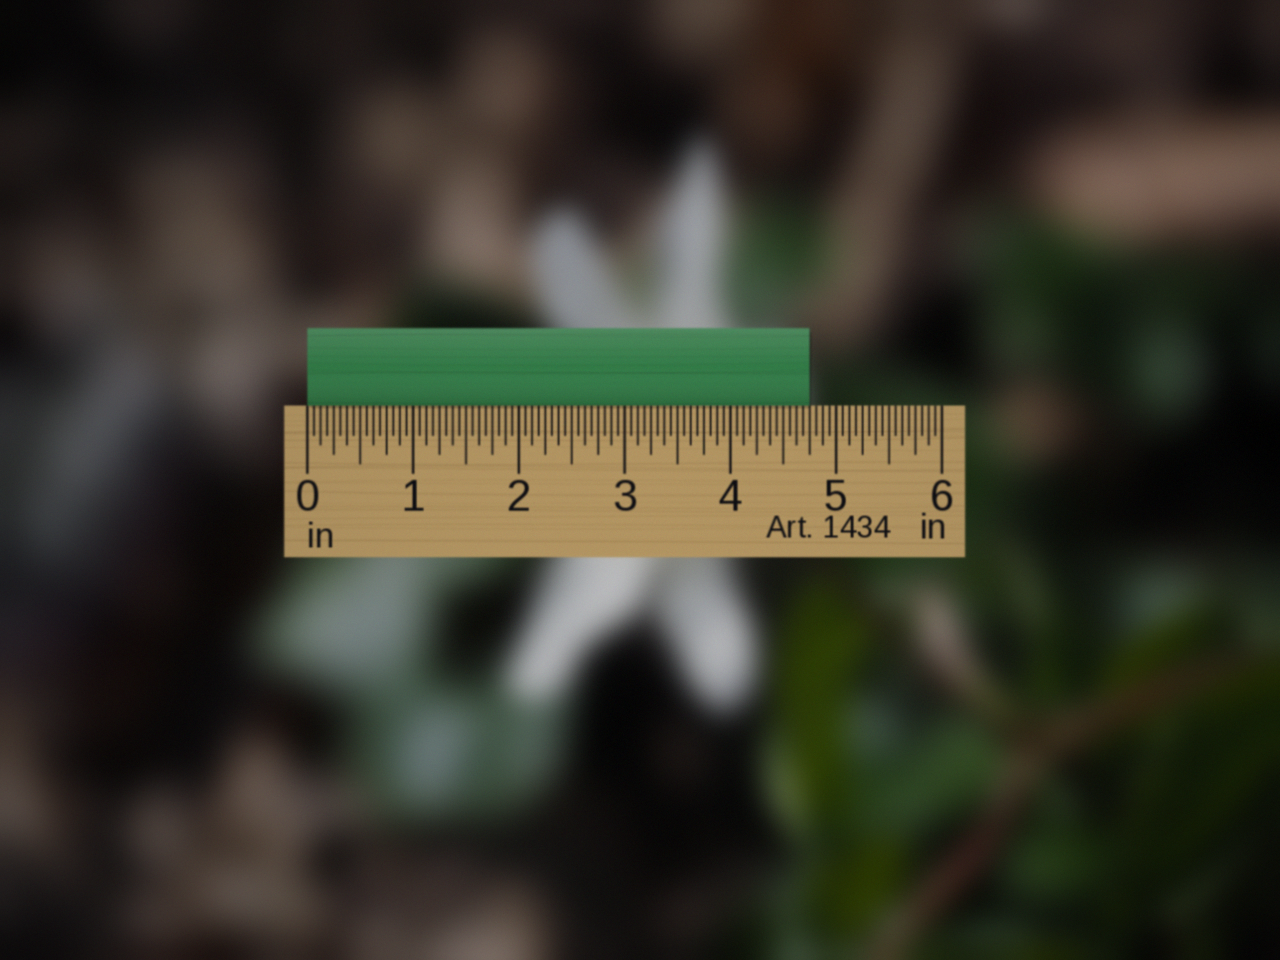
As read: **4.75** in
